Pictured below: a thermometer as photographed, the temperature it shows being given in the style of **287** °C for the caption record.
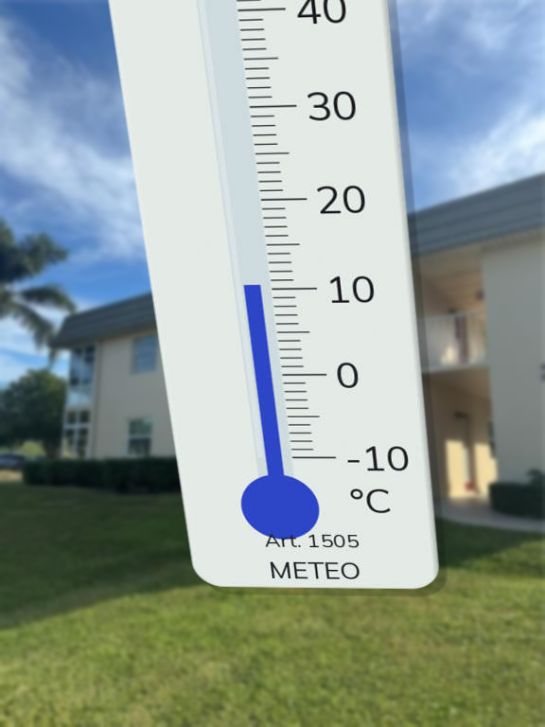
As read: **10.5** °C
